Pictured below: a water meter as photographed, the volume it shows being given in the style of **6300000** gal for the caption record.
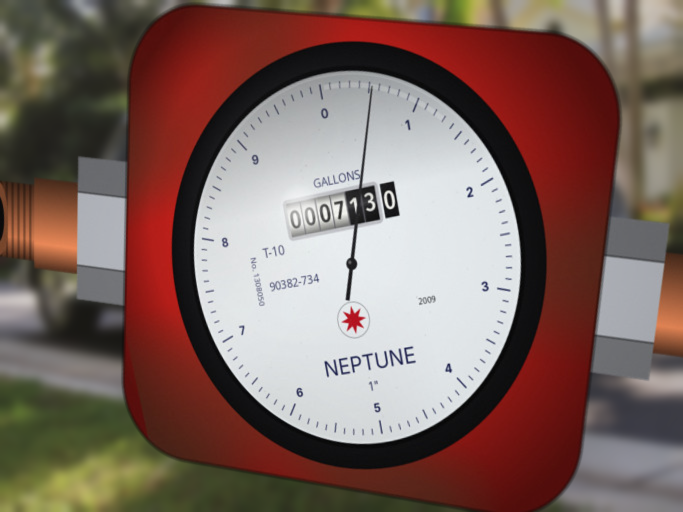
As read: **7130.5** gal
